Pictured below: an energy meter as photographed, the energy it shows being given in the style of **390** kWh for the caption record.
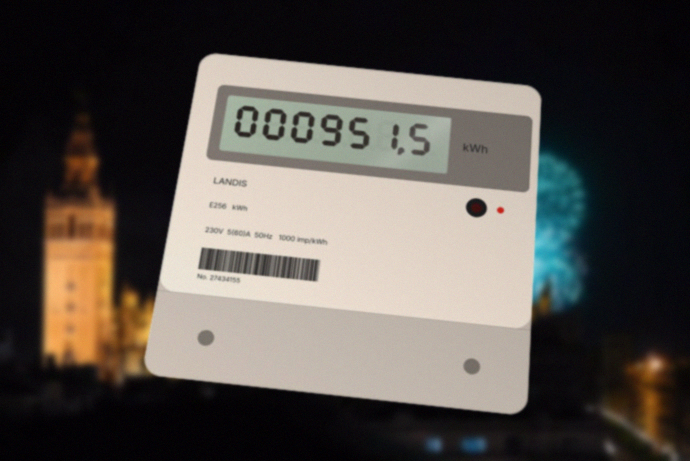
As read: **951.5** kWh
